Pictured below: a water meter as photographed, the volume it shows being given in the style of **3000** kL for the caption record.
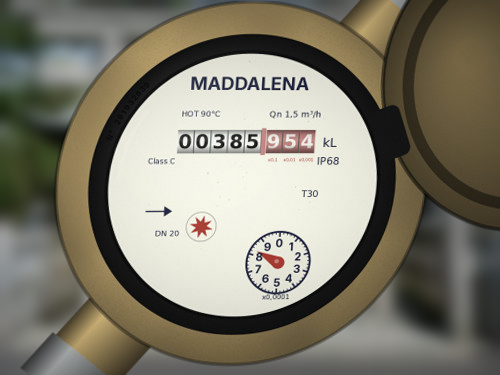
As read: **385.9548** kL
